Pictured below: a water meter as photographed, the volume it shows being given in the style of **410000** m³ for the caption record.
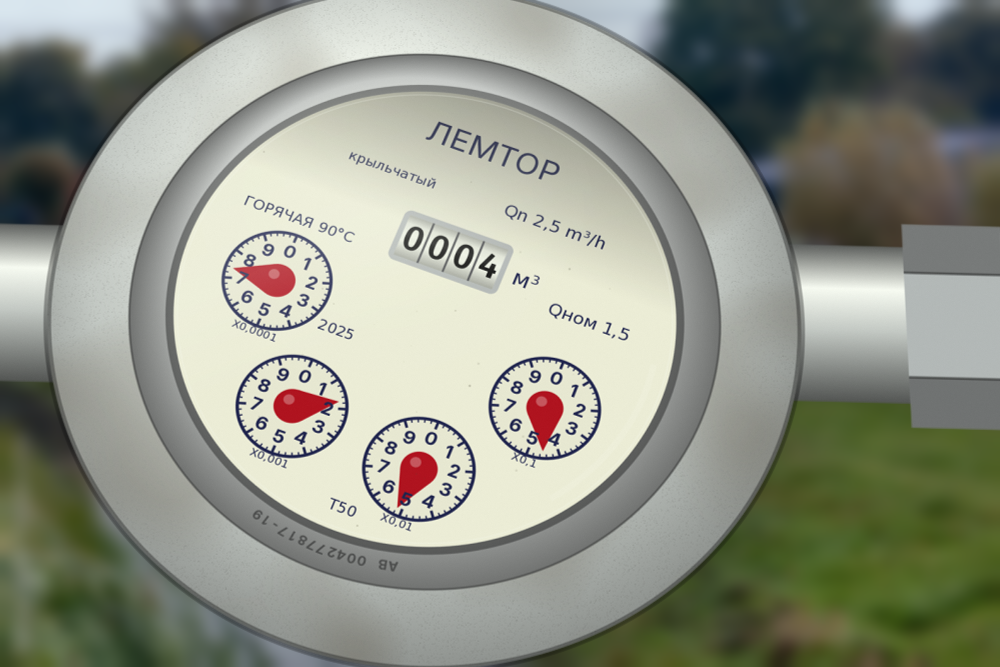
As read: **4.4517** m³
